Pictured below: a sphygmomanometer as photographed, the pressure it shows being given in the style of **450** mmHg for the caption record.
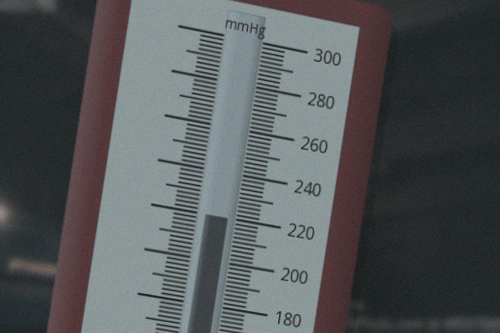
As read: **220** mmHg
